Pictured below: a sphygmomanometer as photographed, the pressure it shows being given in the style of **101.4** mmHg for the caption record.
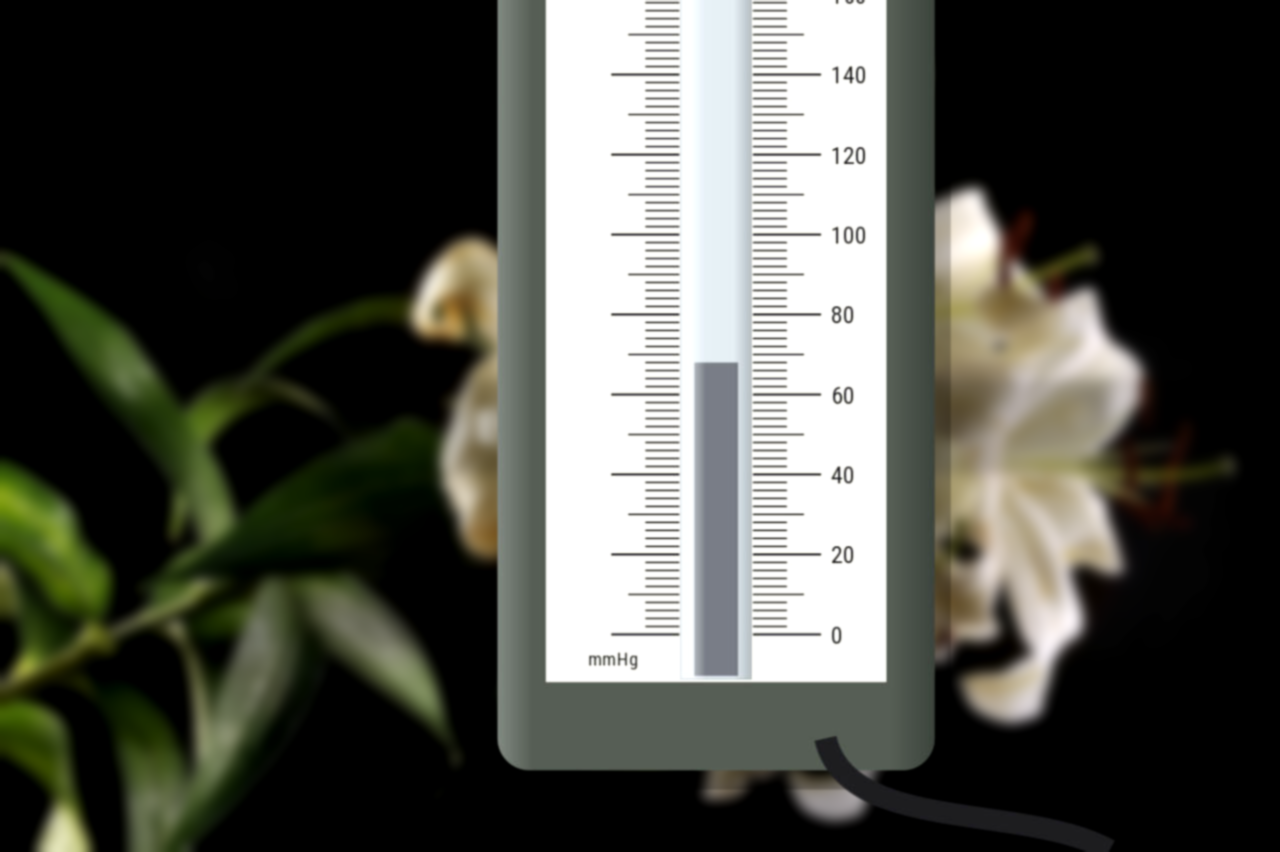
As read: **68** mmHg
